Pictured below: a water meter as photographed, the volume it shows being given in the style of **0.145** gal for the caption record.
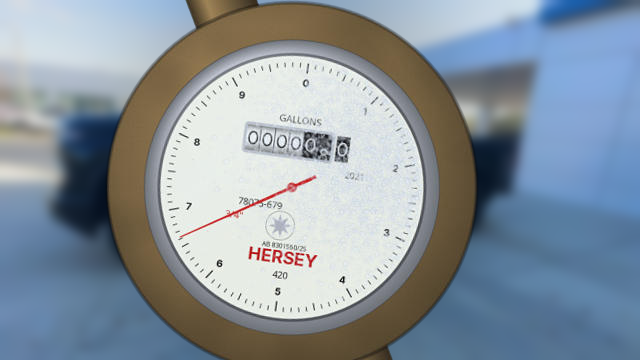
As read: **76.6** gal
